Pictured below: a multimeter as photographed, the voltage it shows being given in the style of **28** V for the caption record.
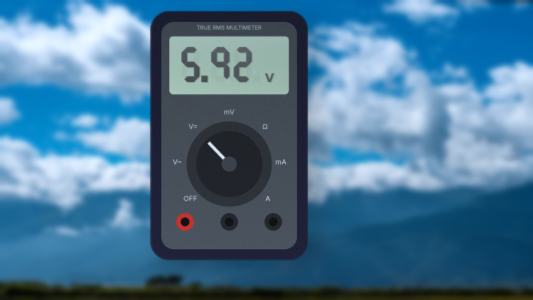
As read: **5.92** V
